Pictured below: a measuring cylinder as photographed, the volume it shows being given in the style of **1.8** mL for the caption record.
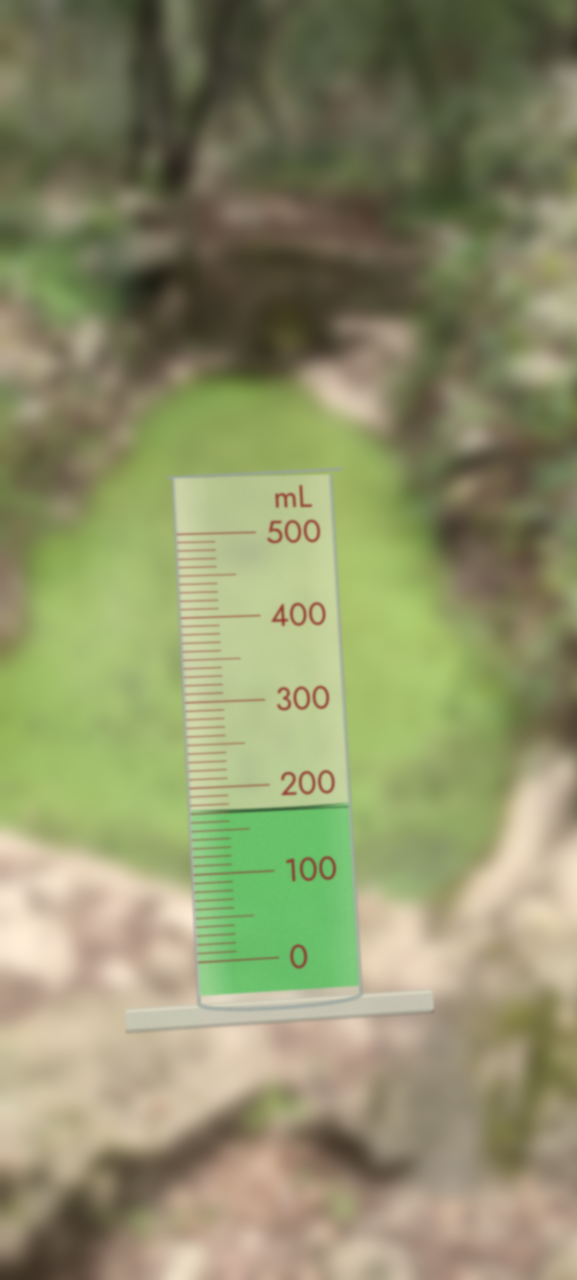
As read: **170** mL
